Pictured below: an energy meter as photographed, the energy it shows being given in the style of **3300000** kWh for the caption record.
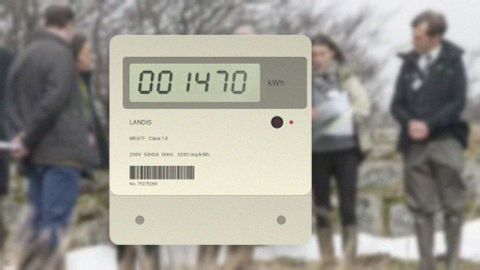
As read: **1470** kWh
